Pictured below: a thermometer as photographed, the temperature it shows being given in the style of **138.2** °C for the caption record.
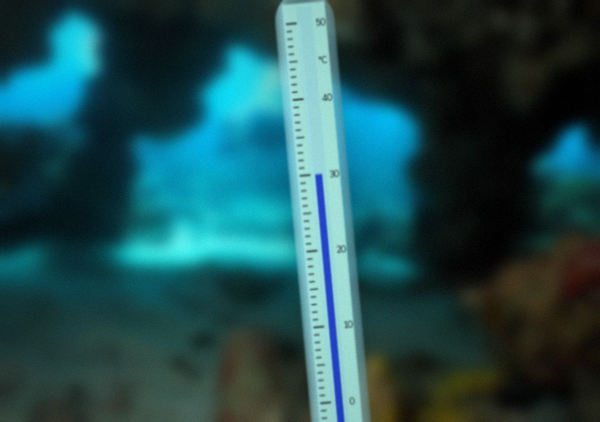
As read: **30** °C
